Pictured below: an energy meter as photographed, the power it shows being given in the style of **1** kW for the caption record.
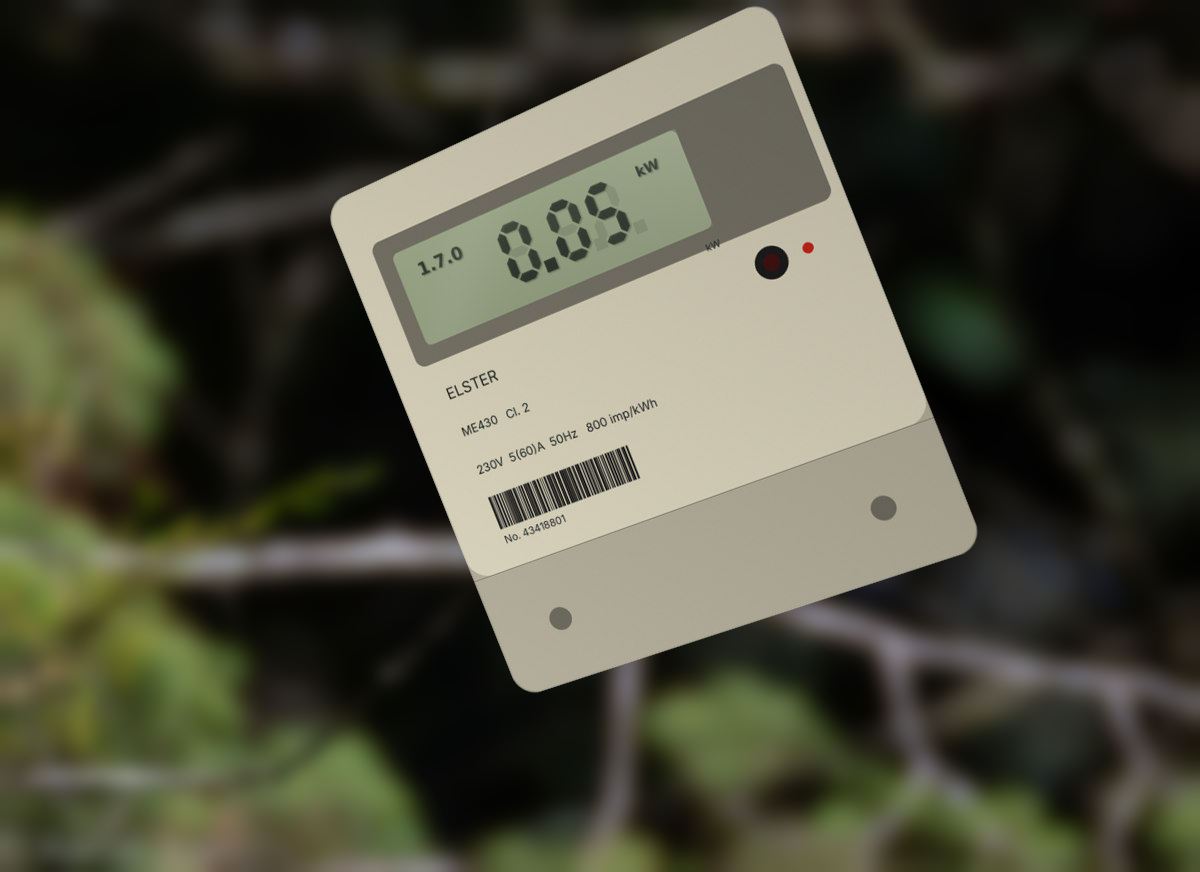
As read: **0.05** kW
